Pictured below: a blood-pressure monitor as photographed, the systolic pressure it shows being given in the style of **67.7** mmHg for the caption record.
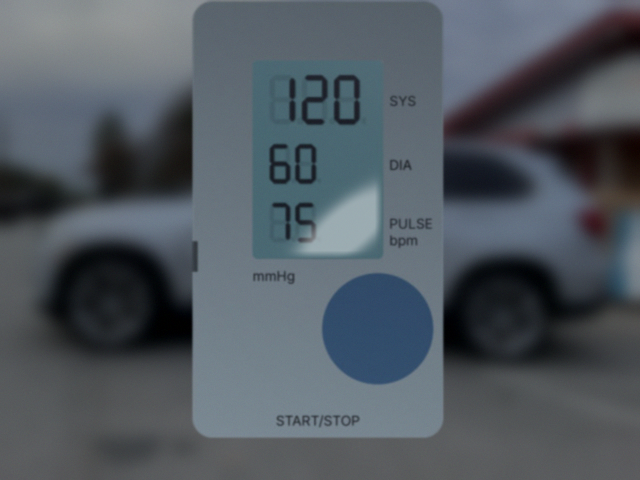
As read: **120** mmHg
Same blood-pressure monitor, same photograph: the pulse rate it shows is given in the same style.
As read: **75** bpm
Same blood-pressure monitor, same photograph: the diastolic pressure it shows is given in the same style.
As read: **60** mmHg
